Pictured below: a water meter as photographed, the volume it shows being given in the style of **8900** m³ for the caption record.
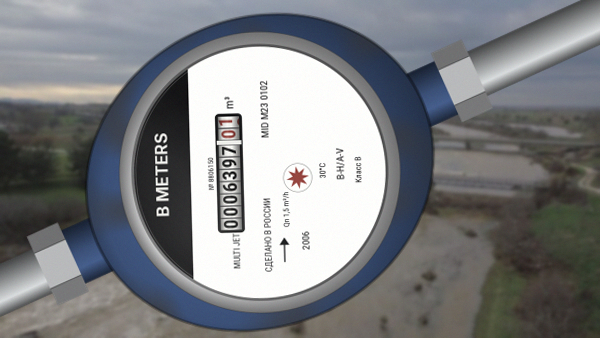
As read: **6397.01** m³
